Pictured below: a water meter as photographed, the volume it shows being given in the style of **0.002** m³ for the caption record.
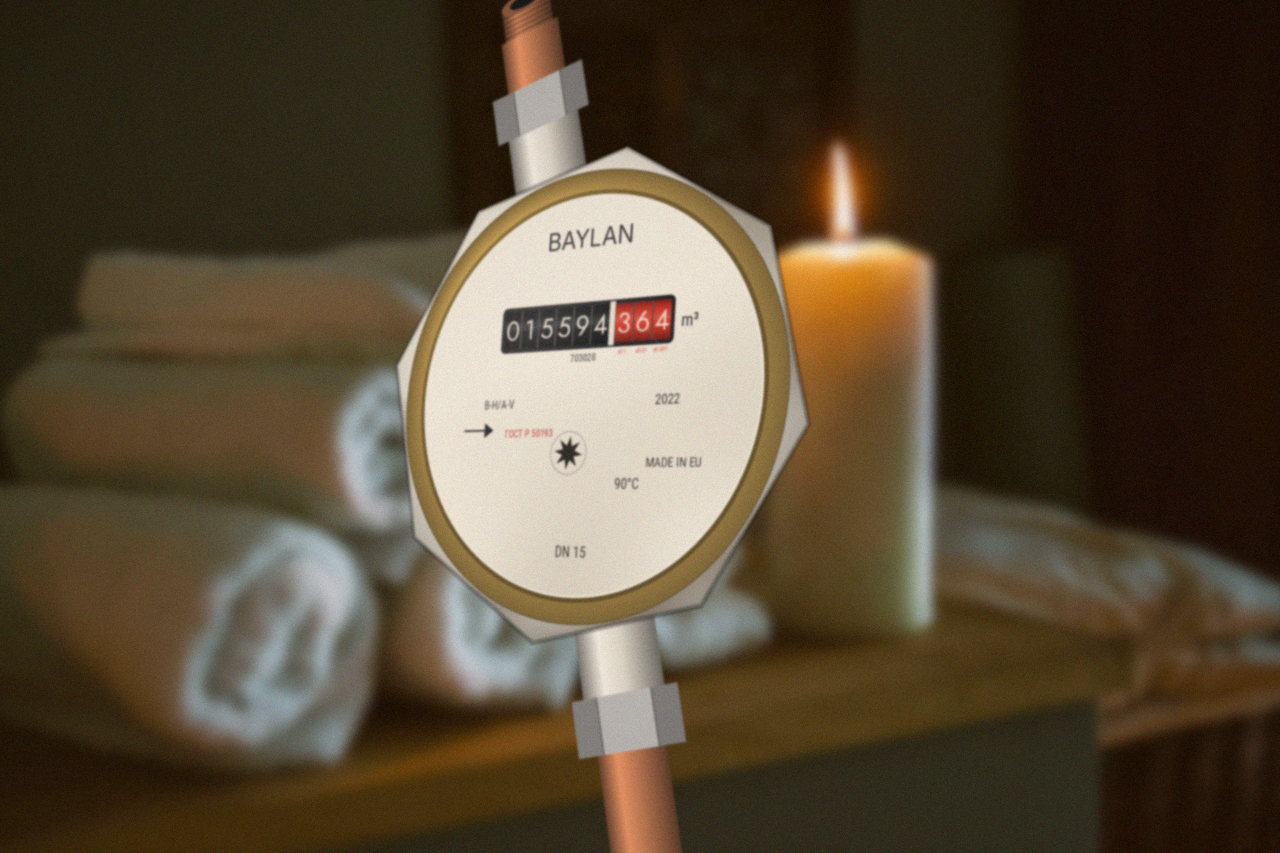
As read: **15594.364** m³
